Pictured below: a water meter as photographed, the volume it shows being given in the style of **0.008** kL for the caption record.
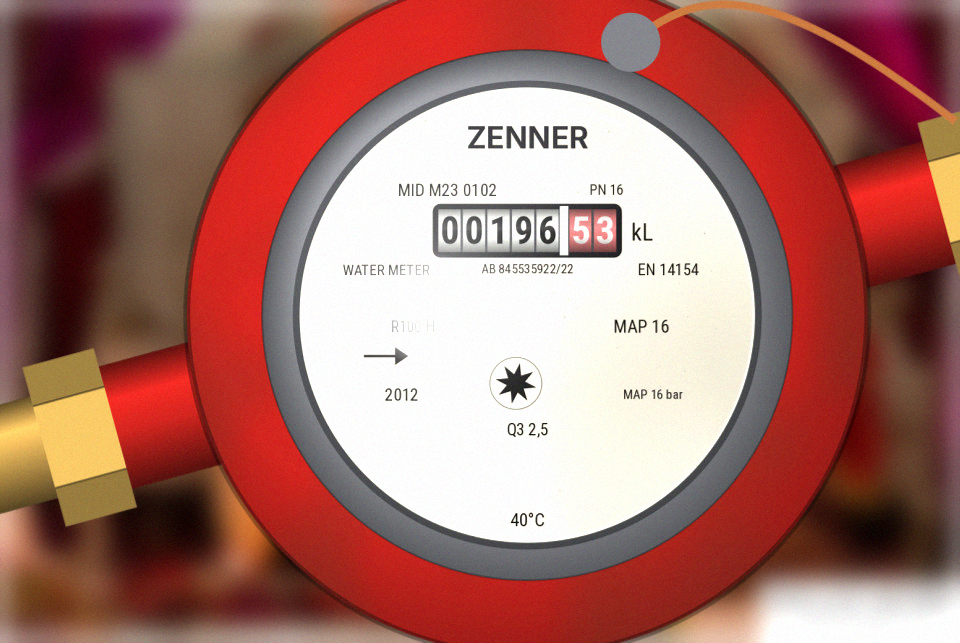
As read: **196.53** kL
